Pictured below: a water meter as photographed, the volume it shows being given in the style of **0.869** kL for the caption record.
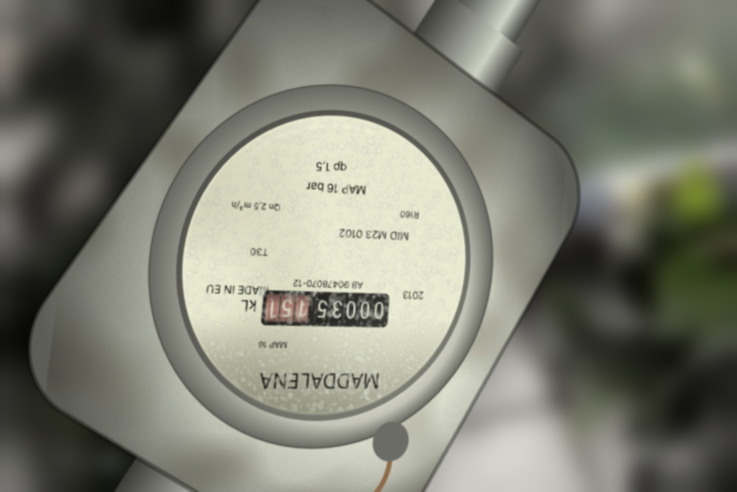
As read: **35.151** kL
